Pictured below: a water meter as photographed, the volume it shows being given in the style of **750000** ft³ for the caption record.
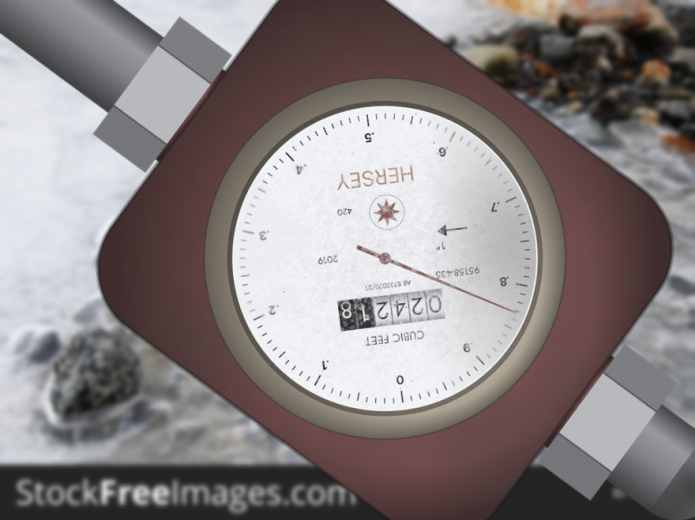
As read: **24217.83** ft³
